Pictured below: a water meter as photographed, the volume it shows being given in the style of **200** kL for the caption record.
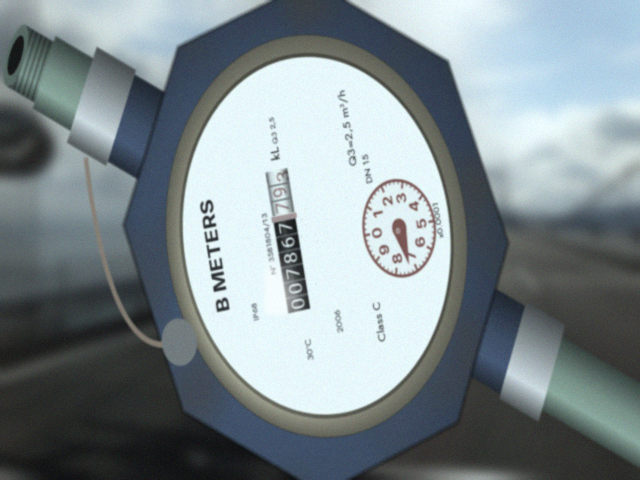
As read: **7867.7927** kL
